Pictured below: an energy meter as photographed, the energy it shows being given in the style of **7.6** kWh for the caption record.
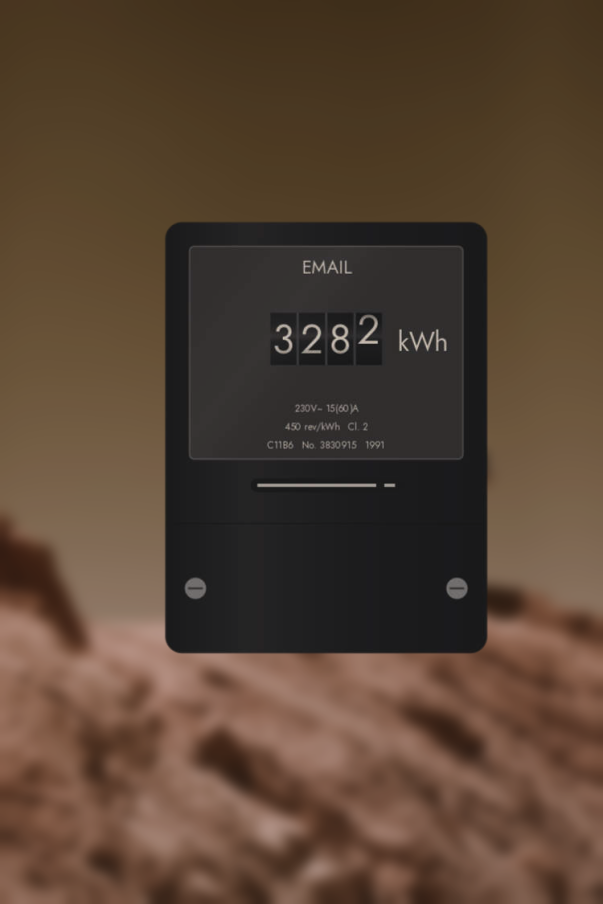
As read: **3282** kWh
